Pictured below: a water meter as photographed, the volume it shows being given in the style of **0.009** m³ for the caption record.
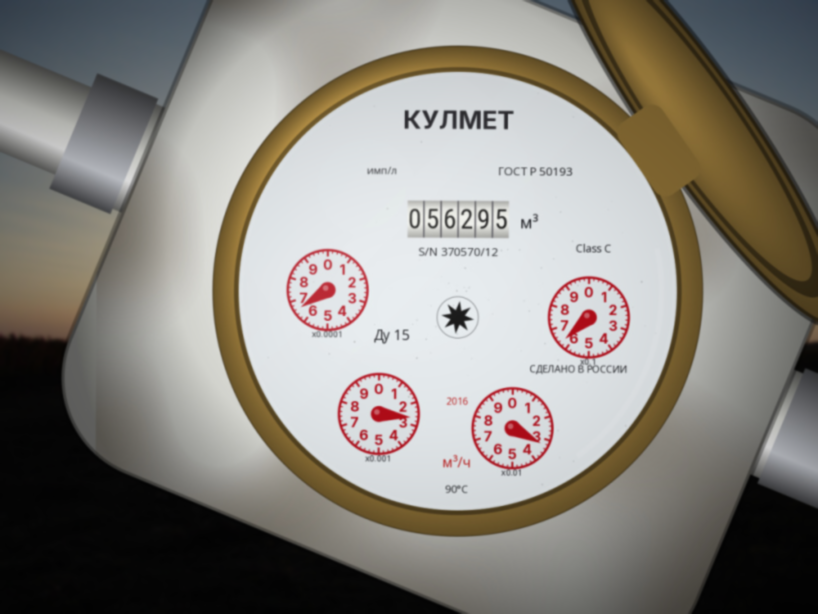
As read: **56295.6326** m³
